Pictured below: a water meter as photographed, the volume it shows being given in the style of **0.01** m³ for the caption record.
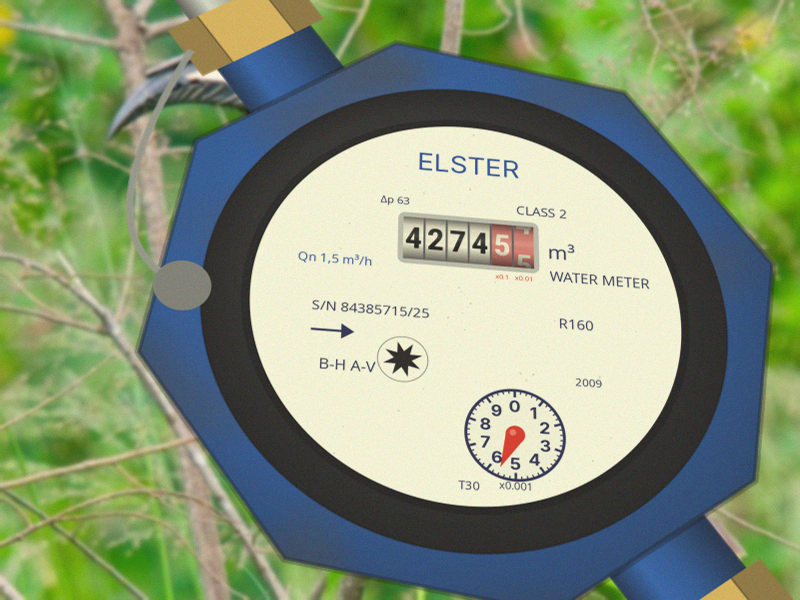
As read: **4274.545** m³
